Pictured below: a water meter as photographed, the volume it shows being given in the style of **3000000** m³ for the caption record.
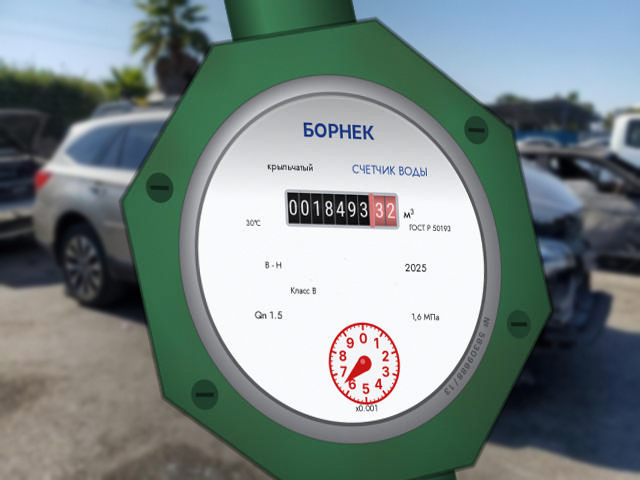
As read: **18493.326** m³
